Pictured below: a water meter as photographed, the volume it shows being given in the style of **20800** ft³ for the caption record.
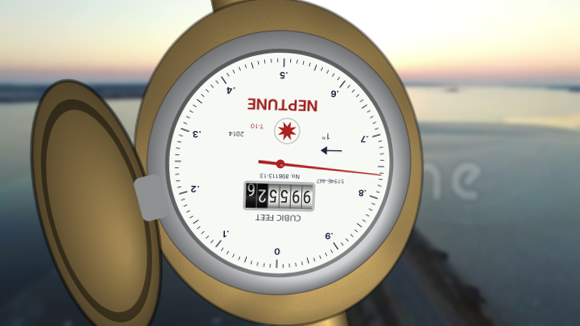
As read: **995525.76** ft³
